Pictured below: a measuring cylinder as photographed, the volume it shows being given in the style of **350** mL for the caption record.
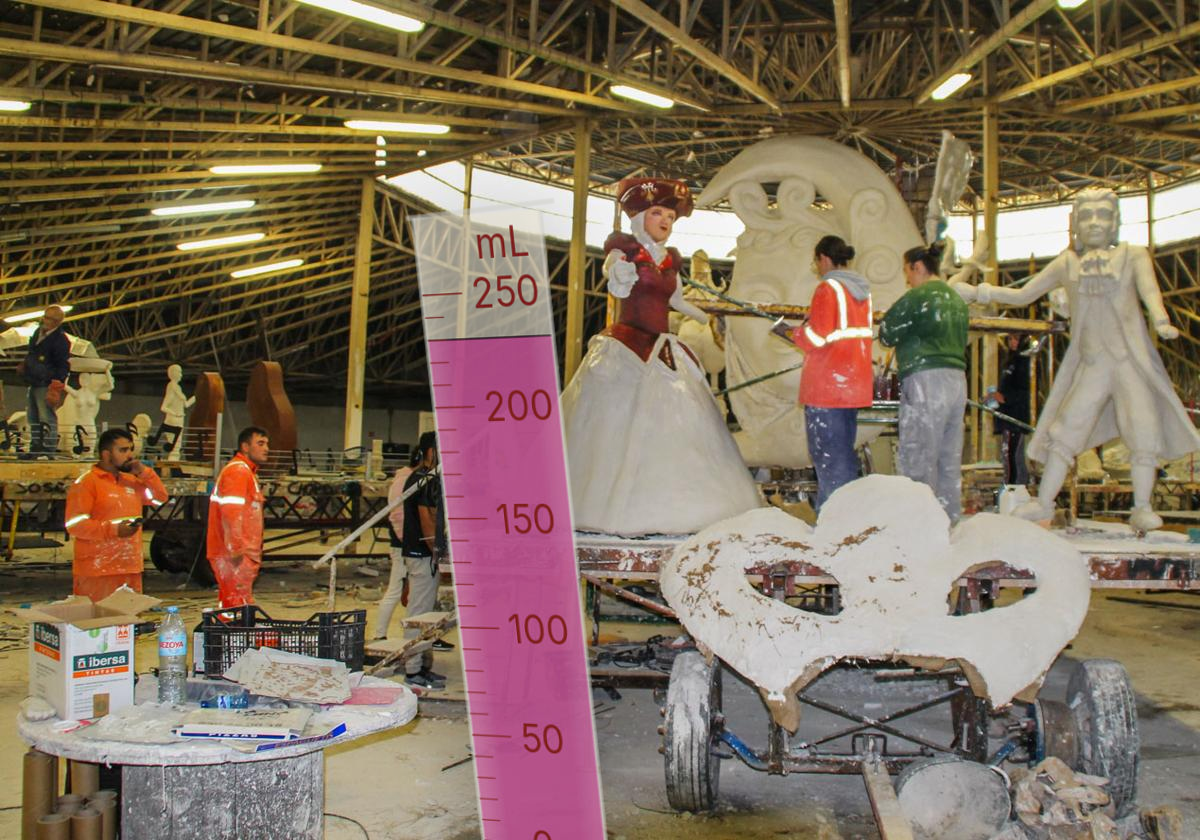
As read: **230** mL
